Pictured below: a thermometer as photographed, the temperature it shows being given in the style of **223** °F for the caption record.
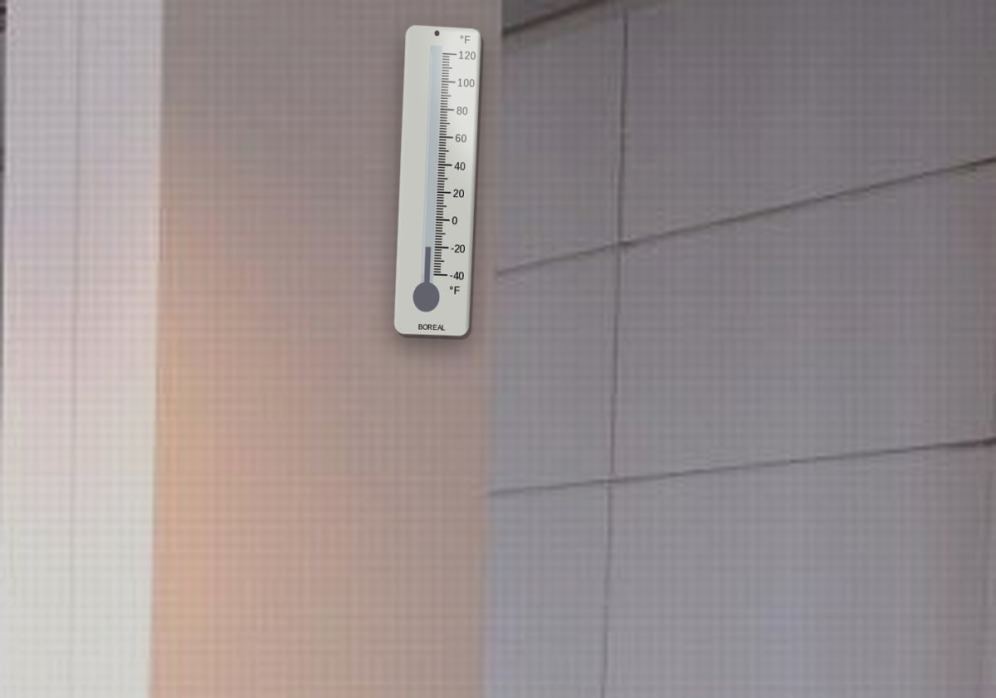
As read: **-20** °F
